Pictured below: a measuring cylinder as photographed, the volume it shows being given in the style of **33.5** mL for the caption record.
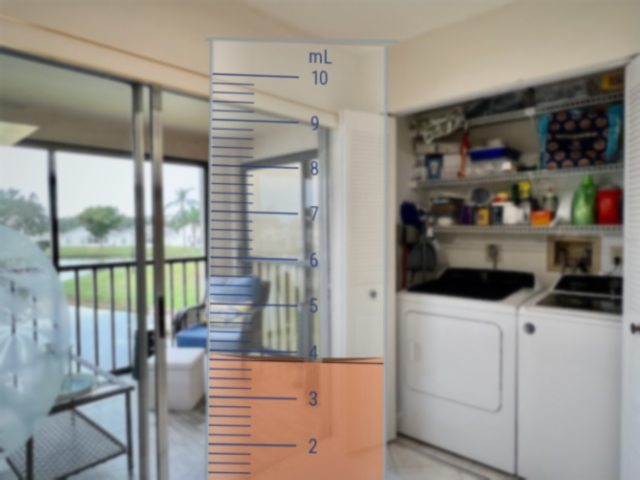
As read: **3.8** mL
